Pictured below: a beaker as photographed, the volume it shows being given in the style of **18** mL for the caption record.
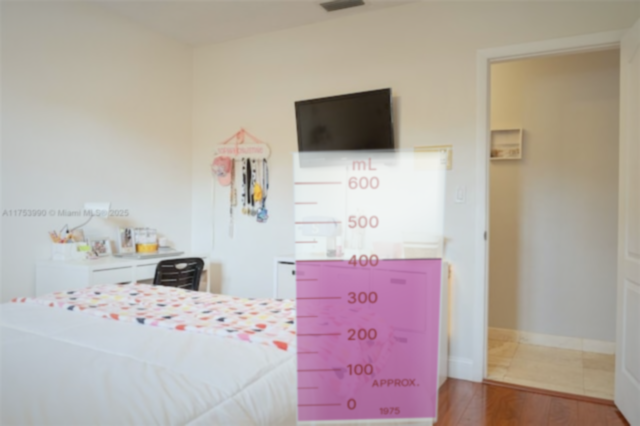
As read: **400** mL
